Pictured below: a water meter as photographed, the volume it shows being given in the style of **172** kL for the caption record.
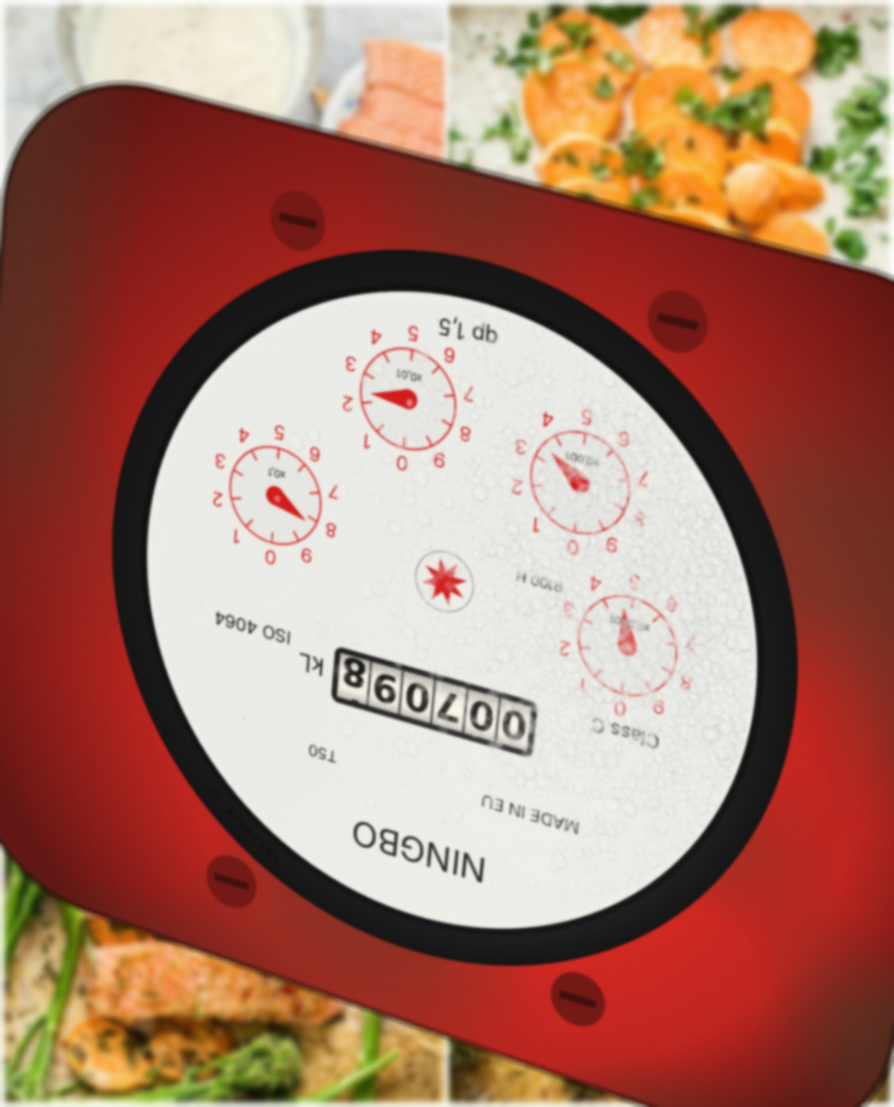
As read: **7097.8234** kL
